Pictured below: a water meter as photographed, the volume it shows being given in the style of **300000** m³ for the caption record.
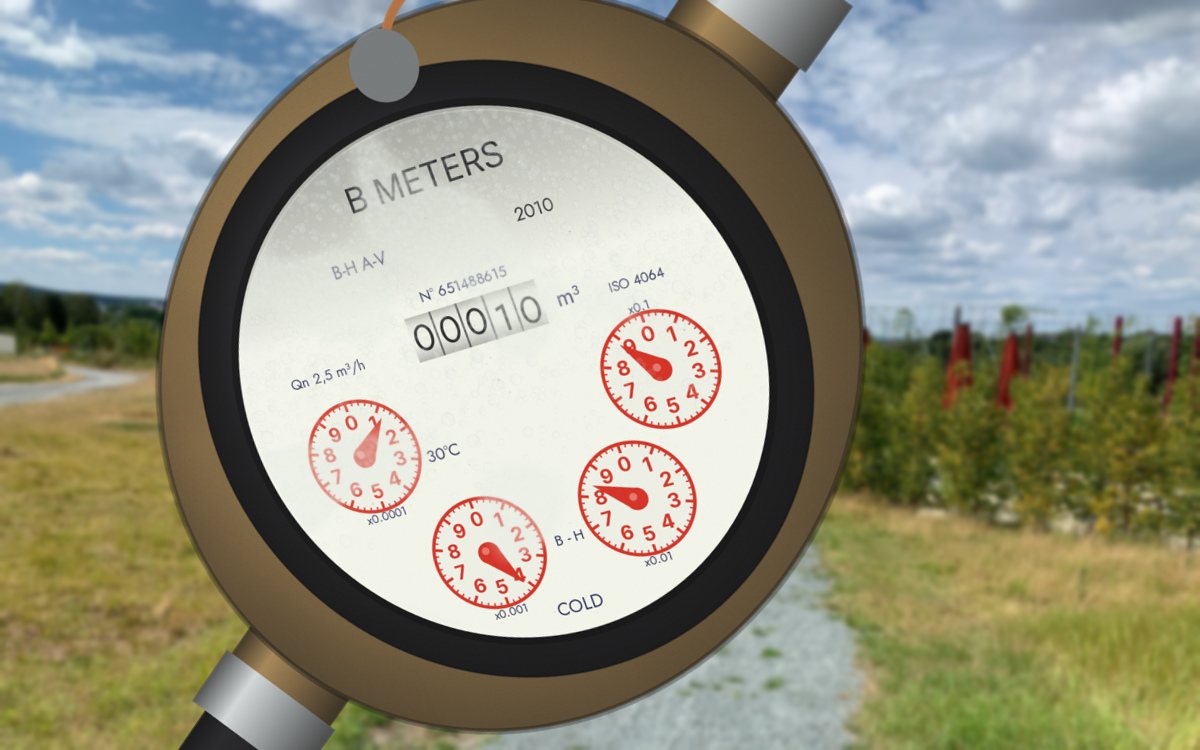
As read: **9.8841** m³
